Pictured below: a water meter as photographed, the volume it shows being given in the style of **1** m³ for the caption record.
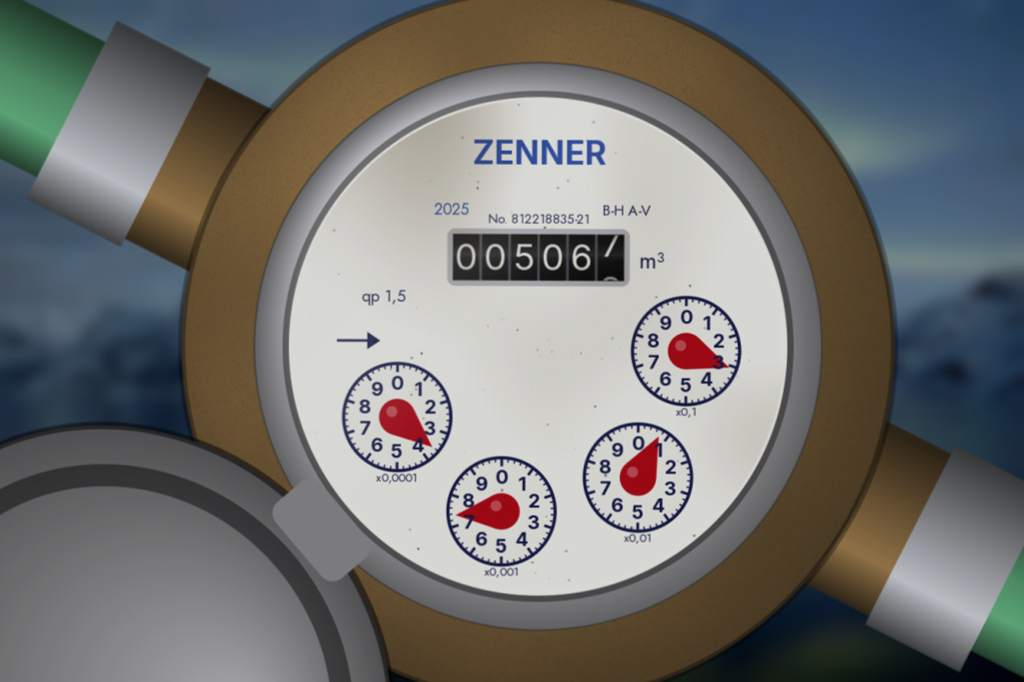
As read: **5067.3073** m³
